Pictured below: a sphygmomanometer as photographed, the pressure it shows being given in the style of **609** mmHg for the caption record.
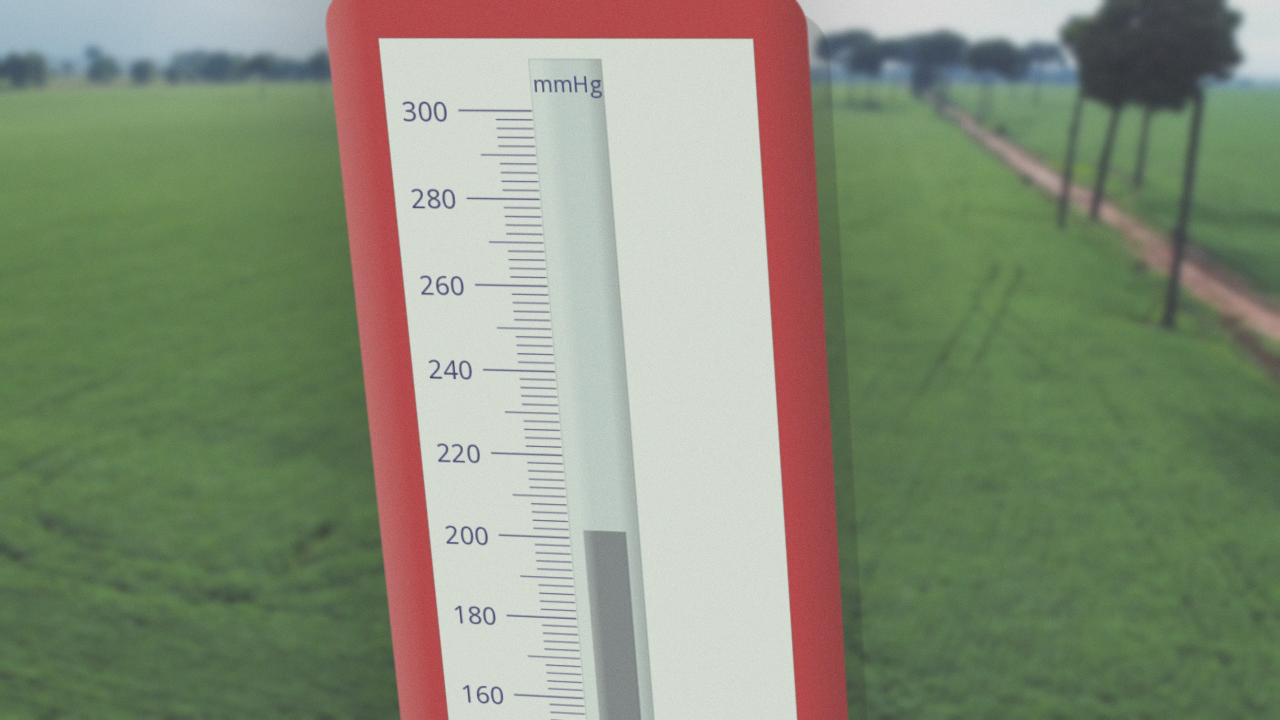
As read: **202** mmHg
